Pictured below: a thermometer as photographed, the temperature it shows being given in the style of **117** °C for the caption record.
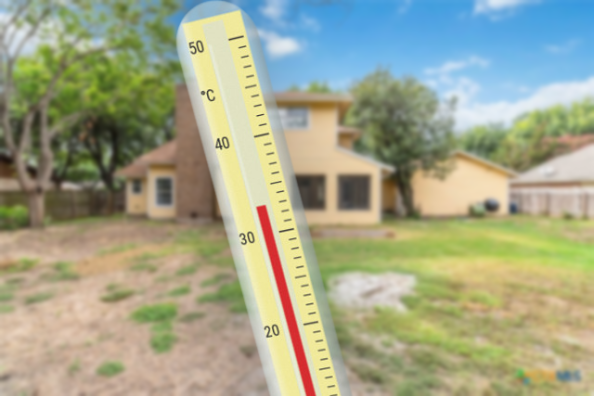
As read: **33** °C
